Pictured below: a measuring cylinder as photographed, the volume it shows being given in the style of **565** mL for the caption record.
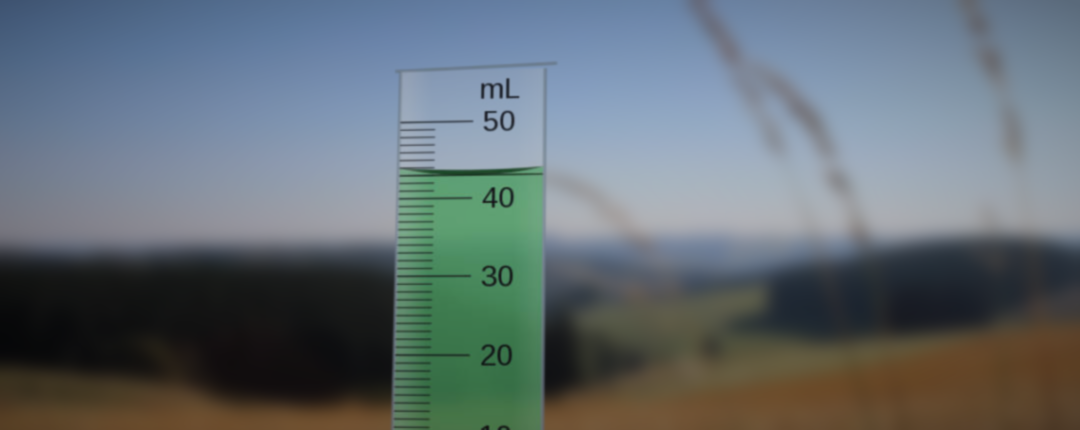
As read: **43** mL
